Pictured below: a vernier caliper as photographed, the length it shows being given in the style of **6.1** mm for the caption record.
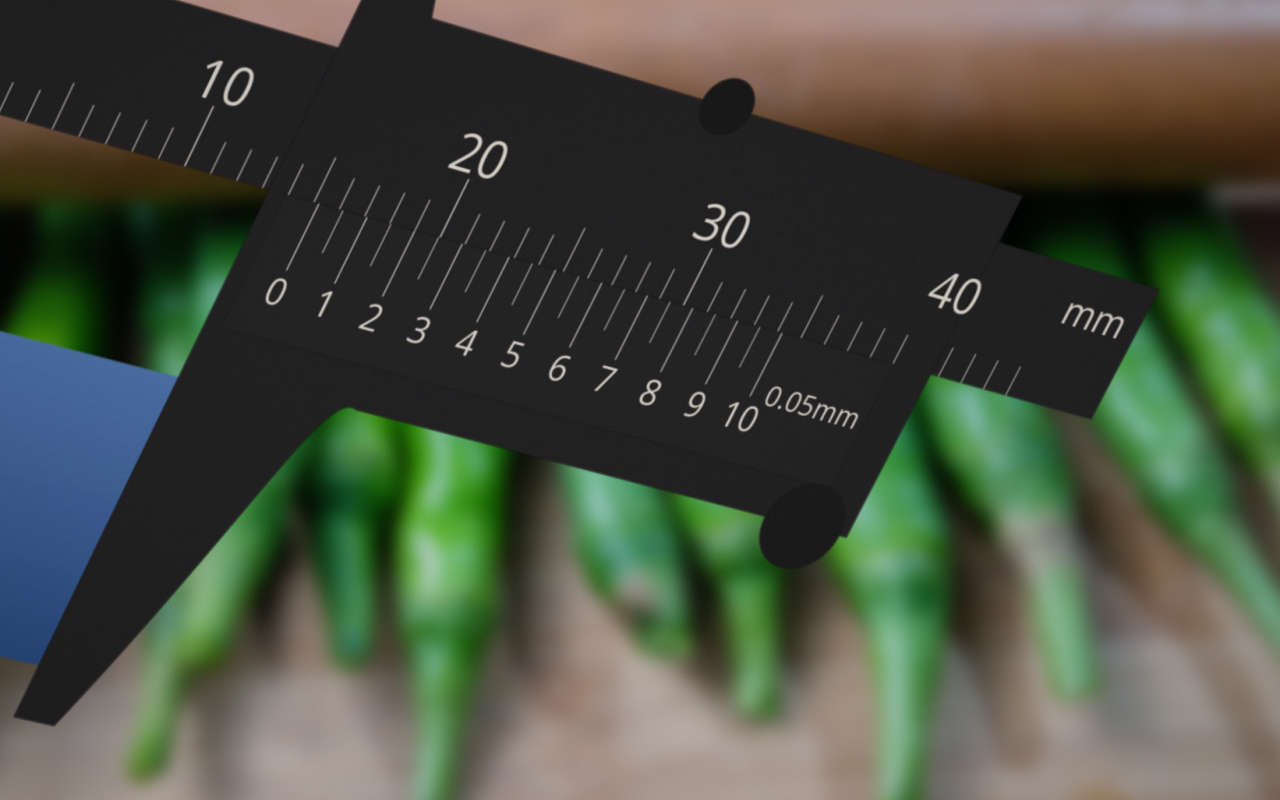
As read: **15.2** mm
